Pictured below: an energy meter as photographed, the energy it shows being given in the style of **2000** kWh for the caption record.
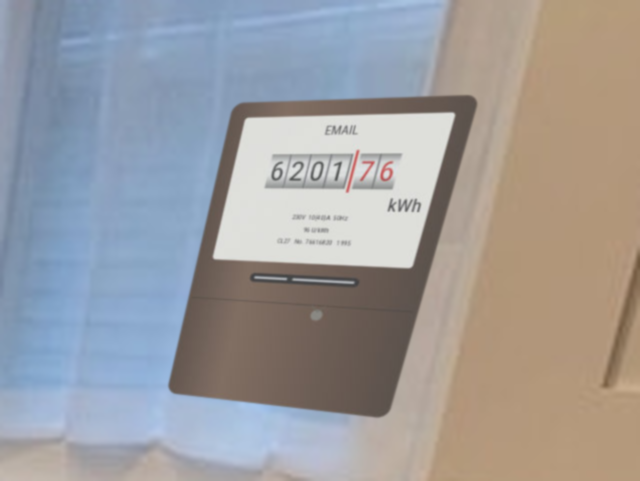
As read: **6201.76** kWh
